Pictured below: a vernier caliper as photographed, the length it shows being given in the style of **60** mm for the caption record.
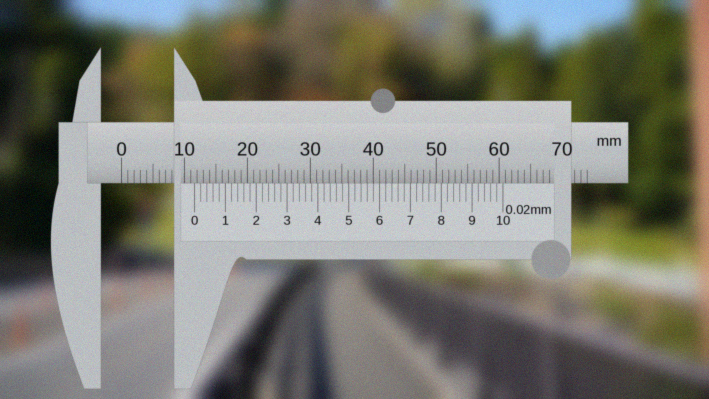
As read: **11.6** mm
